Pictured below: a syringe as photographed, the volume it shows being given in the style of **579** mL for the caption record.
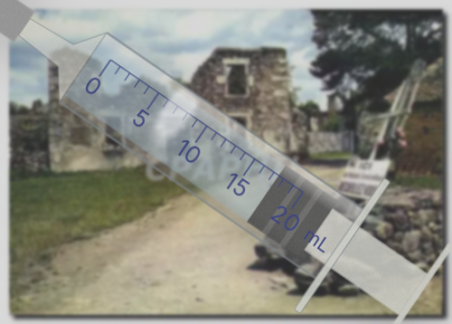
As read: **17.5** mL
